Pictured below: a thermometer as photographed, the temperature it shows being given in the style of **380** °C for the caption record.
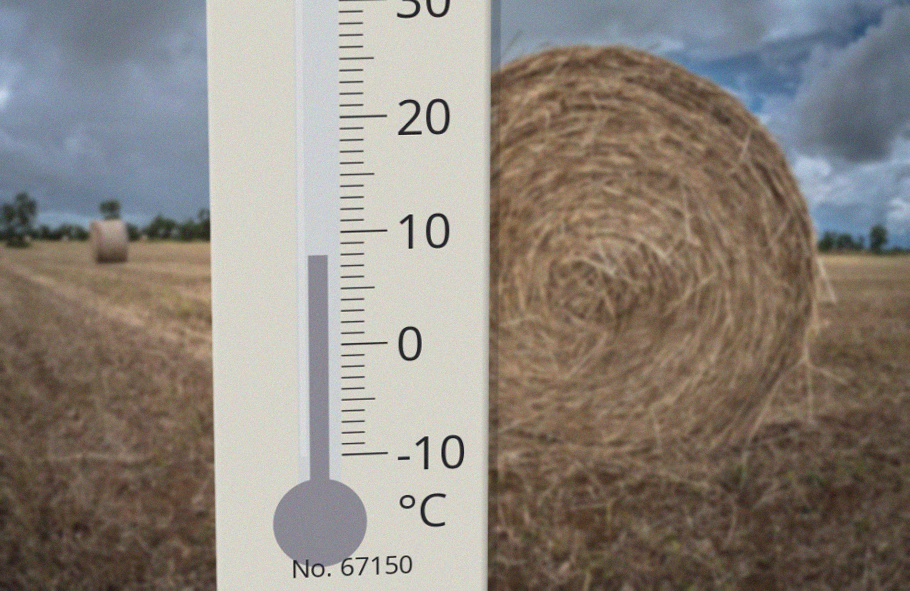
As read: **8** °C
